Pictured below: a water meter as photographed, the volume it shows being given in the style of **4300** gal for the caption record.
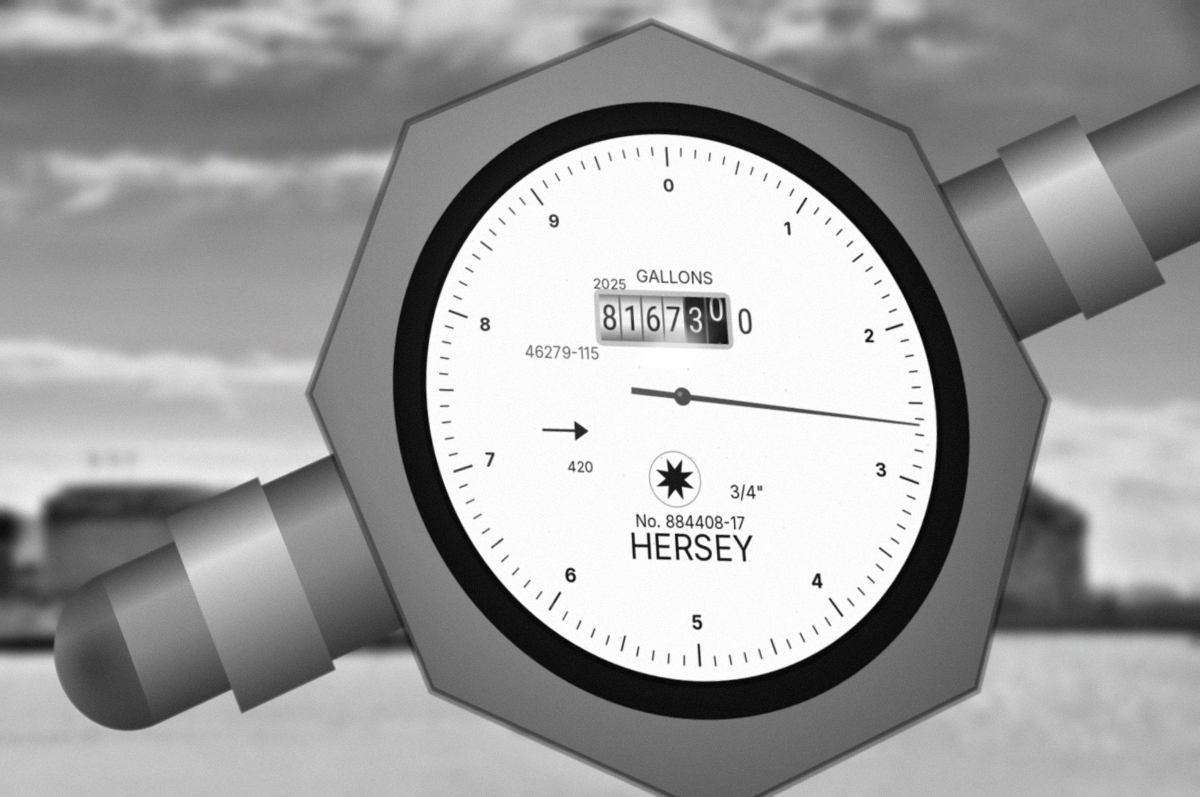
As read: **8167302.6** gal
